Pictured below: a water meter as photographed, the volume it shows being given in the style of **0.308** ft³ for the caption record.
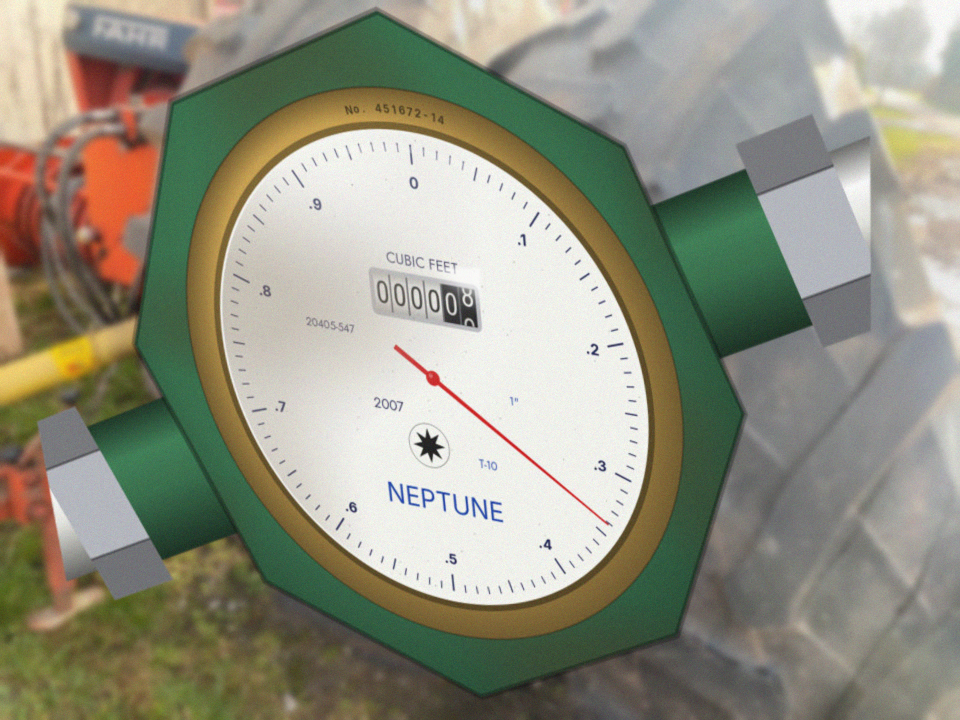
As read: **8.34** ft³
